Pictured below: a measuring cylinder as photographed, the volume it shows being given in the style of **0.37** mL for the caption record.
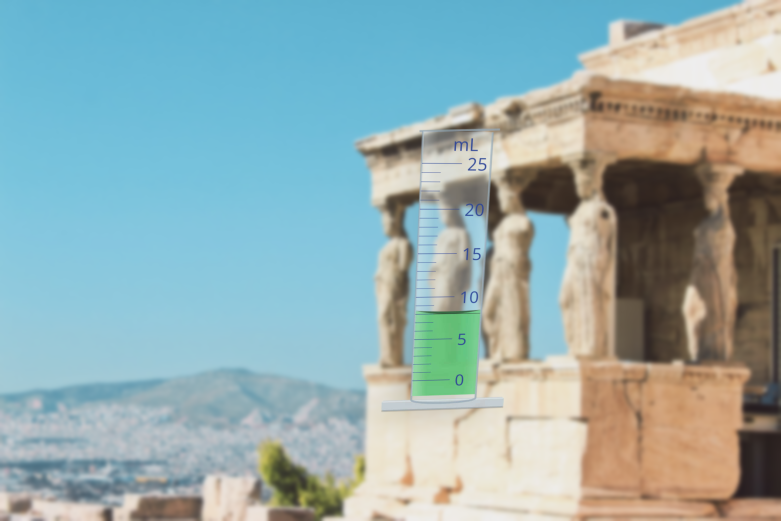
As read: **8** mL
